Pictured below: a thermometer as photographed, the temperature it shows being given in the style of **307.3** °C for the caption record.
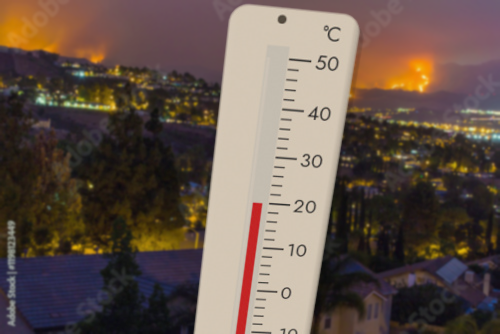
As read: **20** °C
